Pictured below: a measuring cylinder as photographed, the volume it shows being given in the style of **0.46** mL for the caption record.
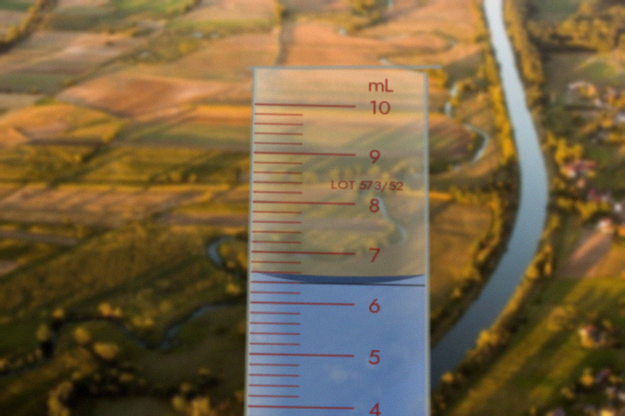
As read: **6.4** mL
